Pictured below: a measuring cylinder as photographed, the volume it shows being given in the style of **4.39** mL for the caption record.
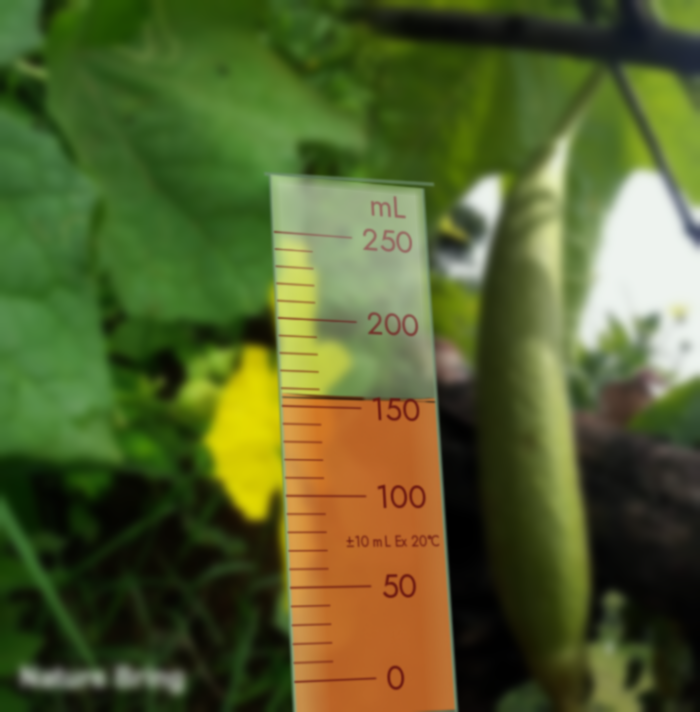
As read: **155** mL
